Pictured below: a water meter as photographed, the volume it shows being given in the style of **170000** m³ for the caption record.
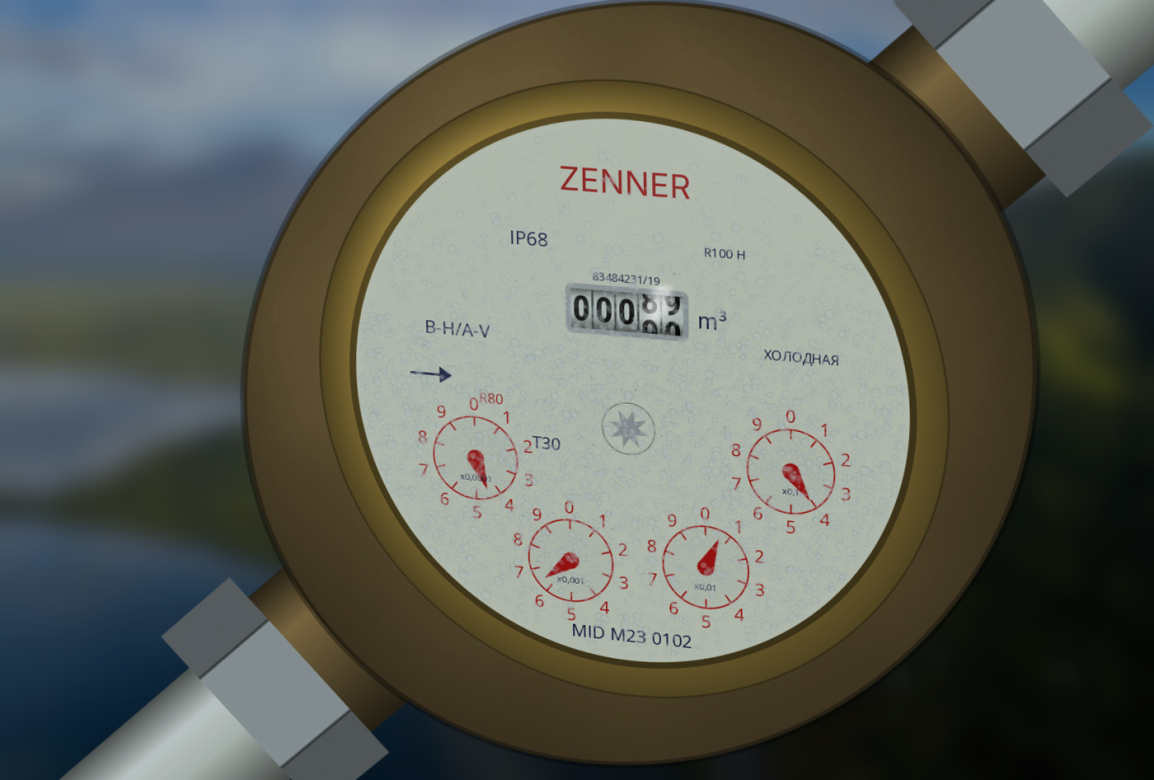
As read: **89.4064** m³
